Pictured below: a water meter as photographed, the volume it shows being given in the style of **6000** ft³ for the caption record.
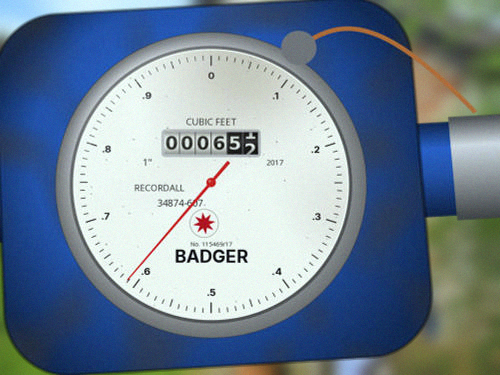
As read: **651.61** ft³
